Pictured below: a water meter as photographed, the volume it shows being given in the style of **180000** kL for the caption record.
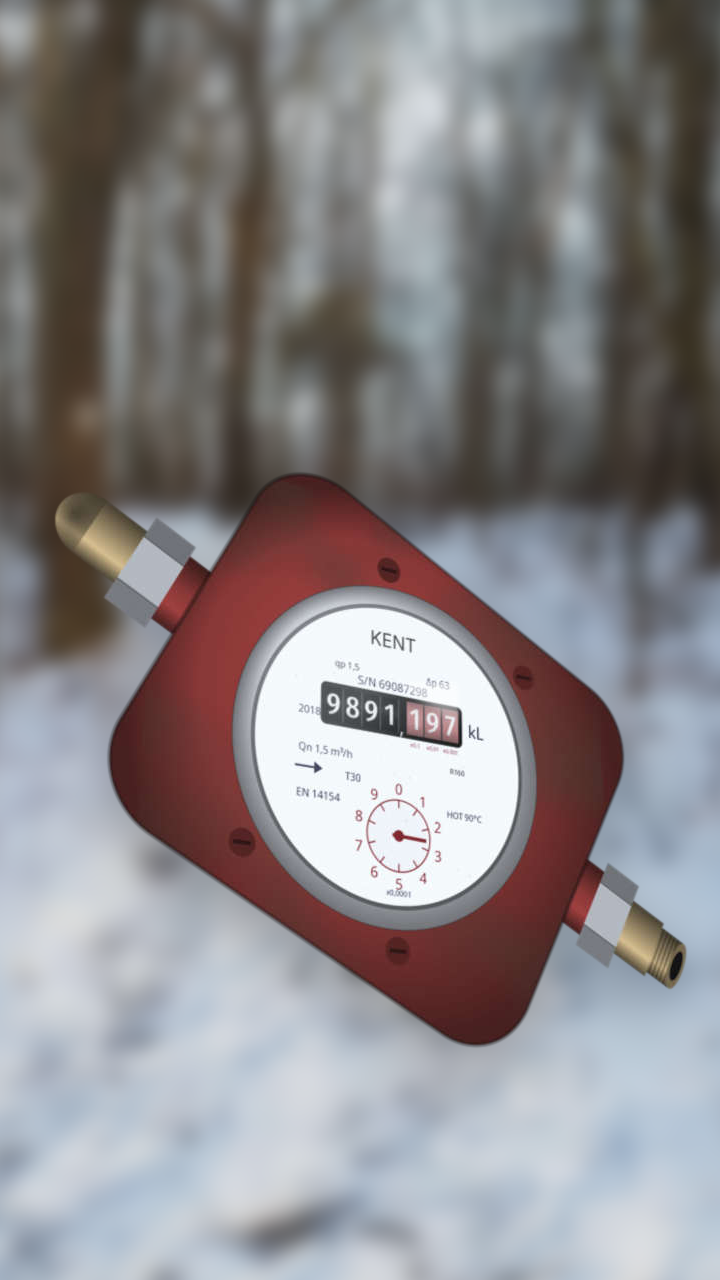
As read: **9891.1972** kL
